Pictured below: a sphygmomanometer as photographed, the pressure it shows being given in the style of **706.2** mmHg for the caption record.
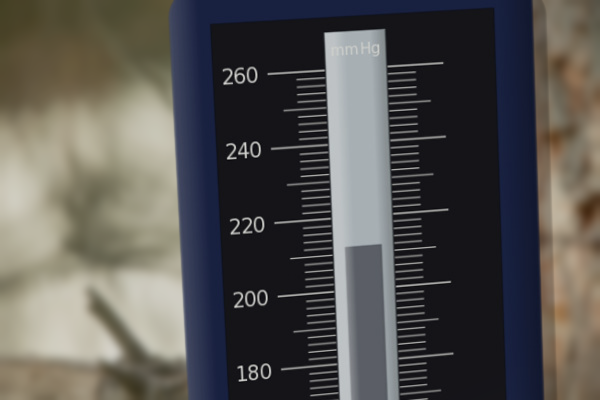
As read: **212** mmHg
